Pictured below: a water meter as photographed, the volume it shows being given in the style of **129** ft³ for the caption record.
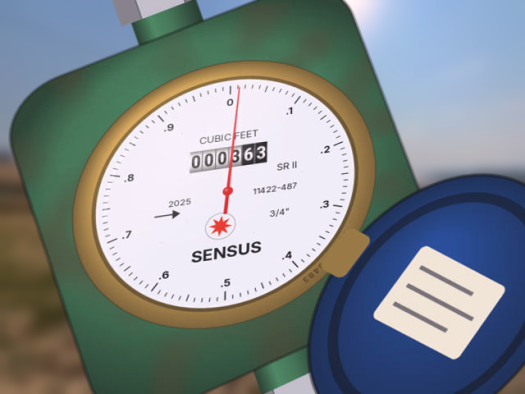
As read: **363.01** ft³
